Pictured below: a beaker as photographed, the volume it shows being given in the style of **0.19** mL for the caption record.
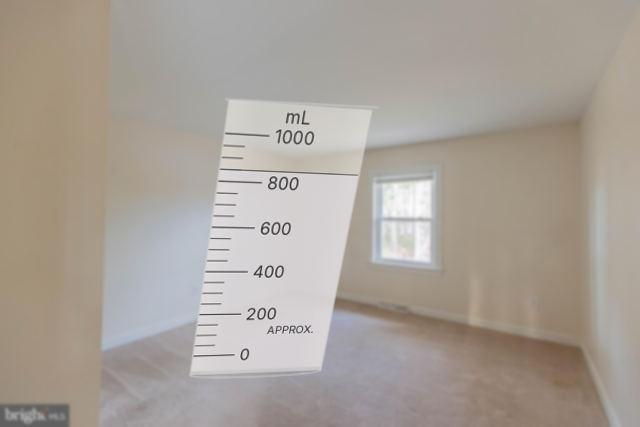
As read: **850** mL
